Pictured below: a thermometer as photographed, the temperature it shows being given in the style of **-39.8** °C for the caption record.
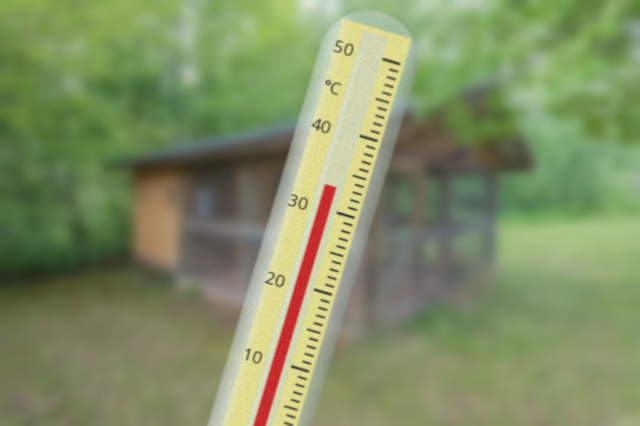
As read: **33** °C
